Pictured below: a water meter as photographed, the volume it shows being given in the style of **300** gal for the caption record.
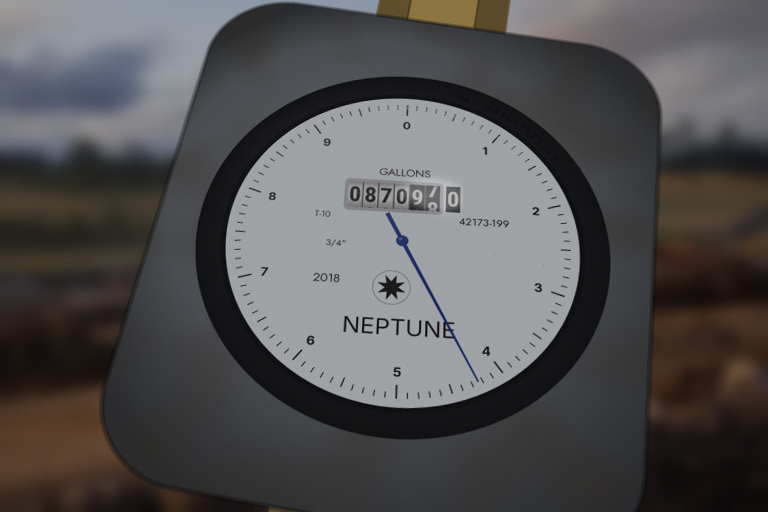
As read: **870974.2** gal
